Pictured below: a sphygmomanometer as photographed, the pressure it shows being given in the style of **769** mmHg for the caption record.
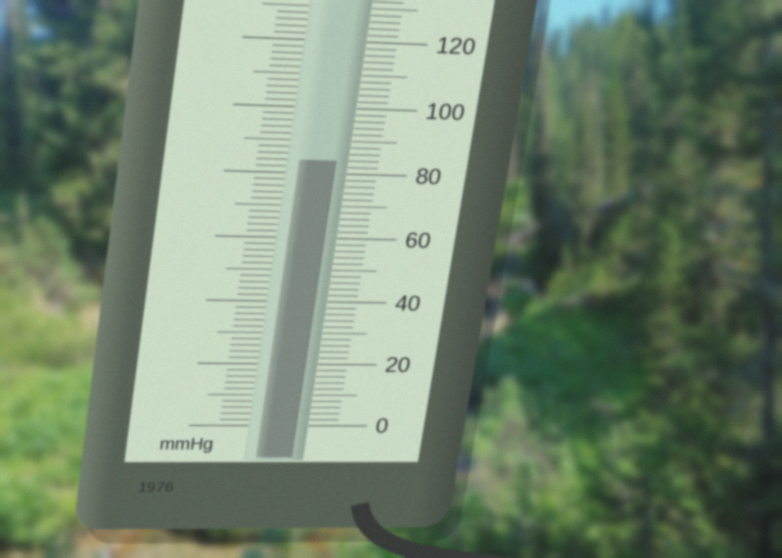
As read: **84** mmHg
